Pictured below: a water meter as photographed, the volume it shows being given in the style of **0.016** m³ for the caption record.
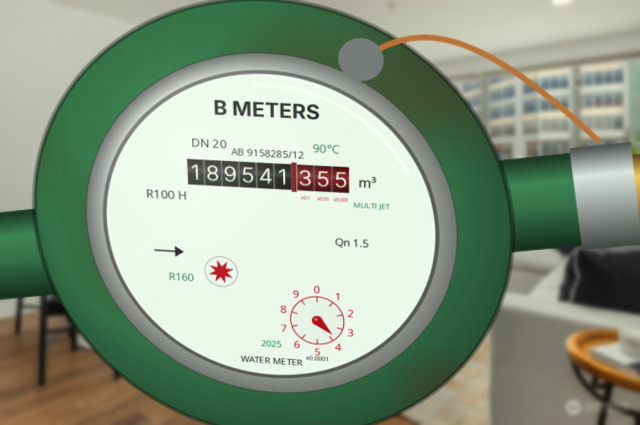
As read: **189541.3553** m³
